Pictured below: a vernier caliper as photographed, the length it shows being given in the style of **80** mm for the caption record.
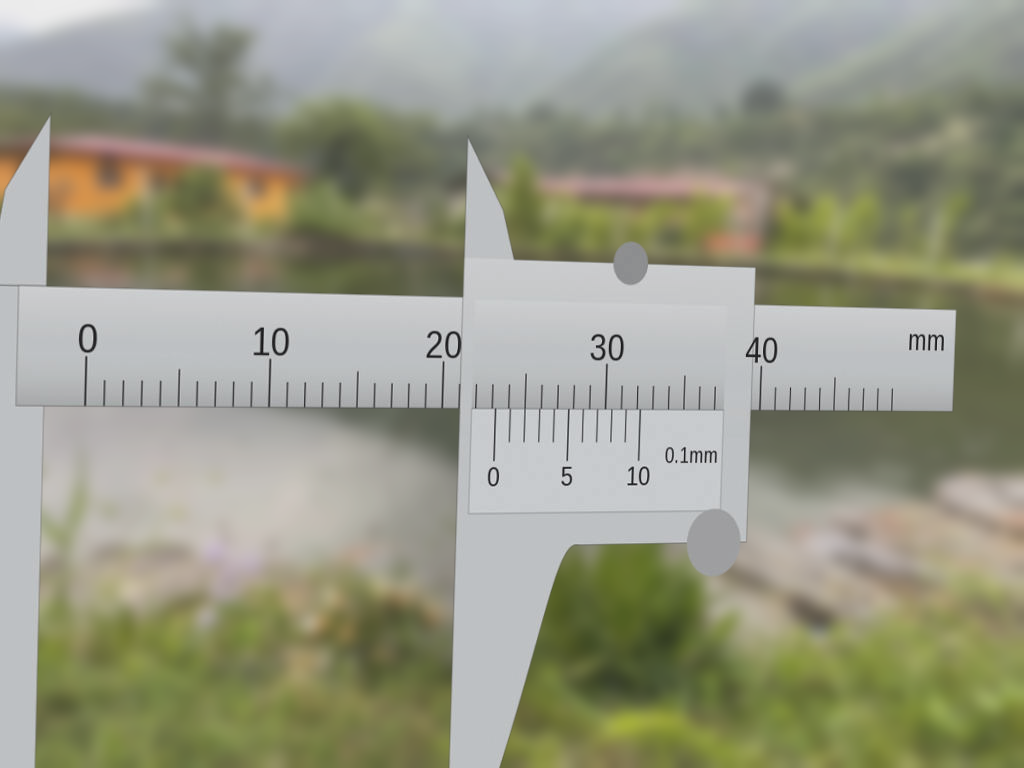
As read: **23.2** mm
